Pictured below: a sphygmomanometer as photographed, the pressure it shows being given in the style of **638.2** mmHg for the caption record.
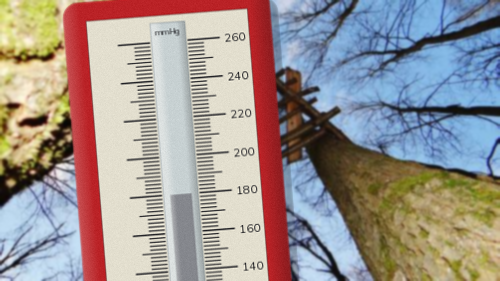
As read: **180** mmHg
